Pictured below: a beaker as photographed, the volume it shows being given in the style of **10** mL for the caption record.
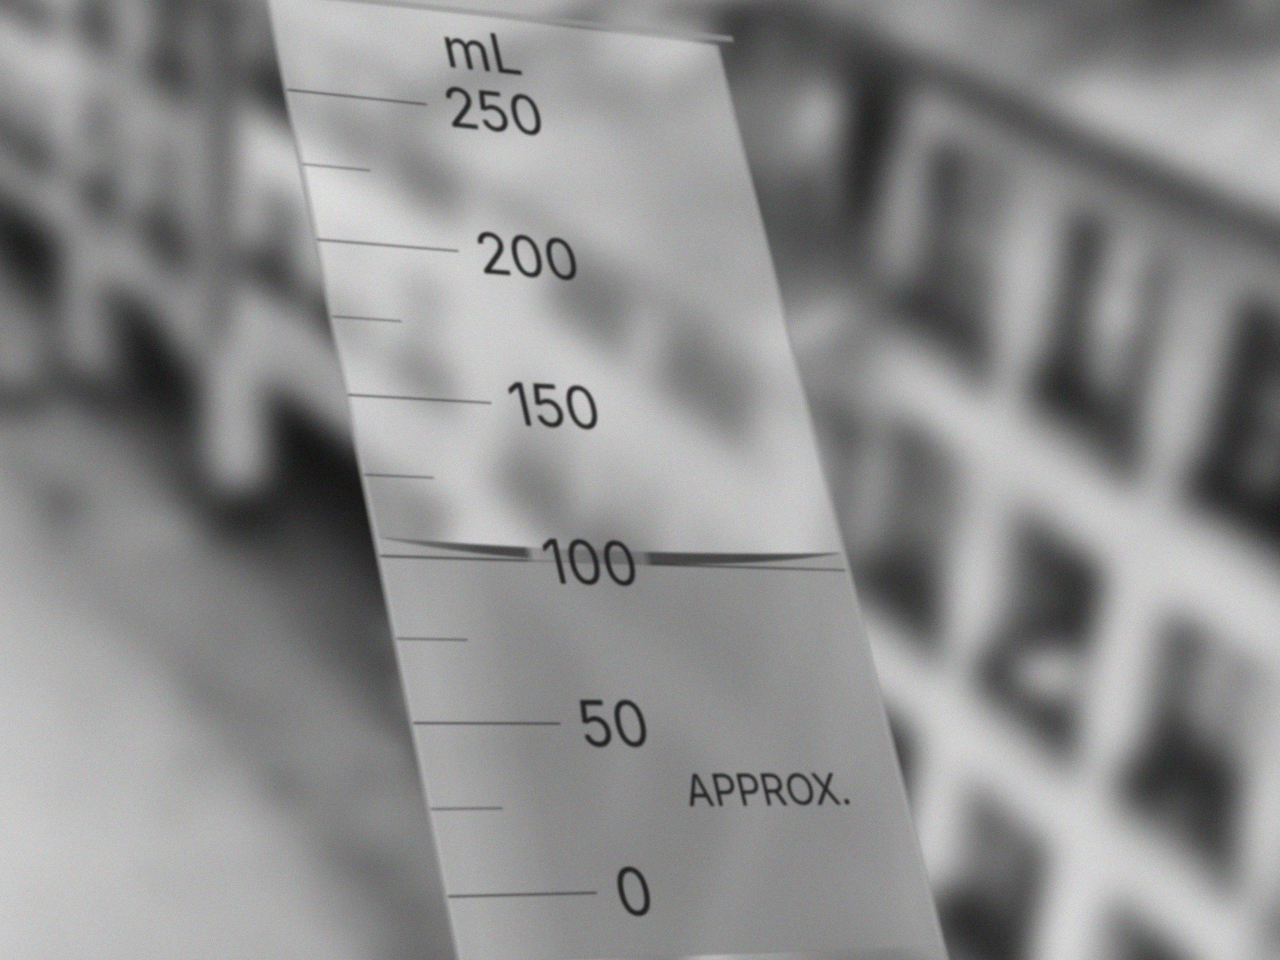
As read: **100** mL
